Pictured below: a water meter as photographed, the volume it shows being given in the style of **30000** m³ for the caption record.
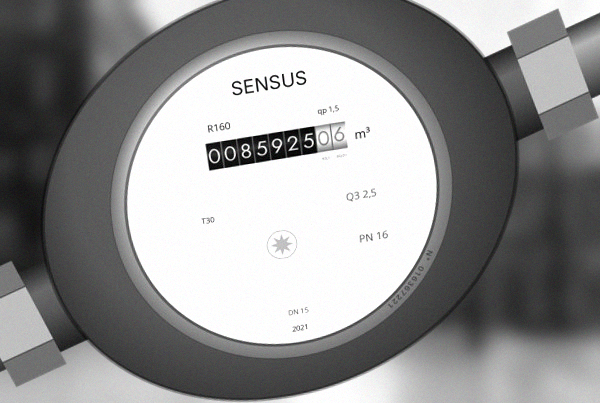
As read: **85925.06** m³
